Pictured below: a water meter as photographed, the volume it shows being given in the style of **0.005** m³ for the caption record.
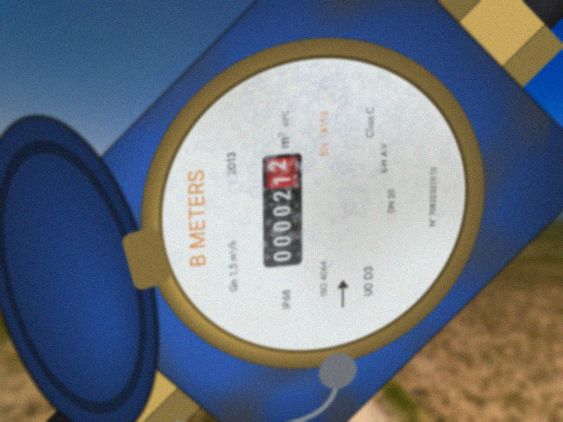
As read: **2.12** m³
